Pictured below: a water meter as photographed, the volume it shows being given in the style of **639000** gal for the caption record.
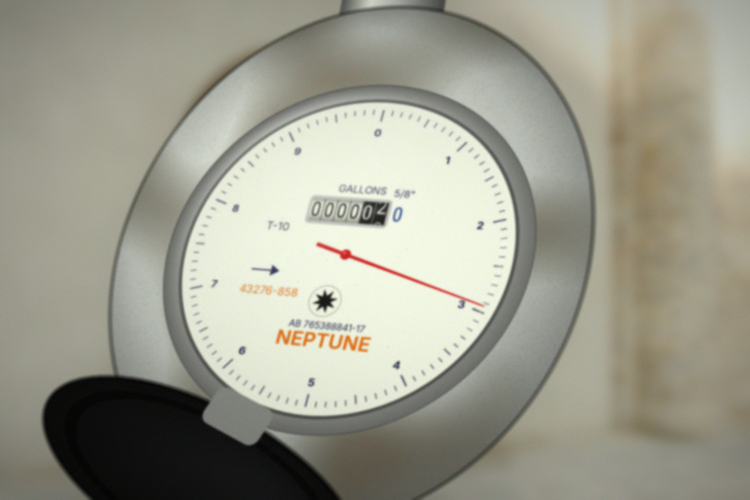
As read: **22.9** gal
